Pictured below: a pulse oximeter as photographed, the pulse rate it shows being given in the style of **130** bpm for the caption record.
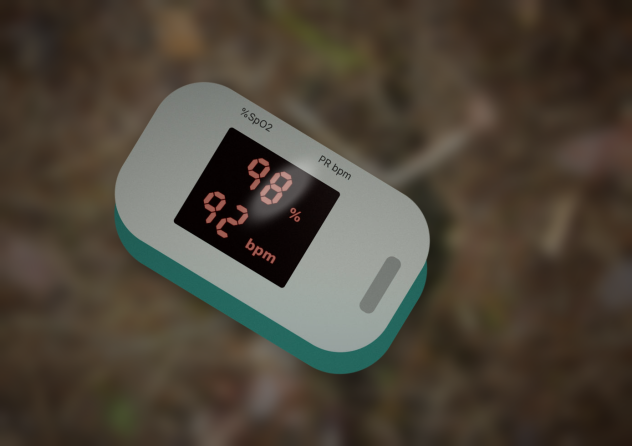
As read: **92** bpm
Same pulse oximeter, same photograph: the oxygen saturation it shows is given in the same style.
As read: **98** %
